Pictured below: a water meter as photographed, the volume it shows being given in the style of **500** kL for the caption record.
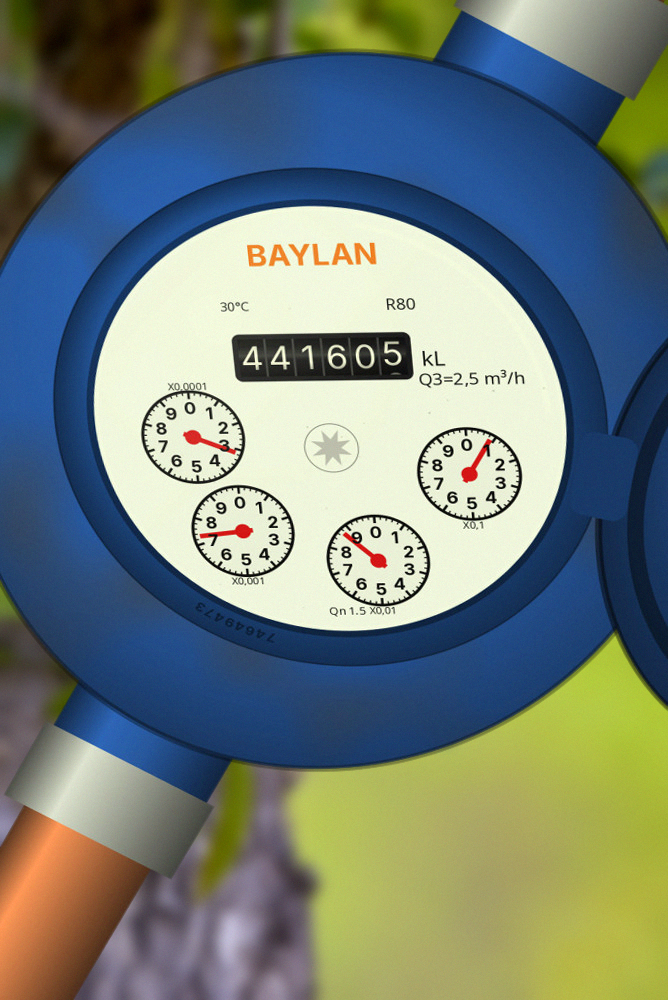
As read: **441605.0873** kL
